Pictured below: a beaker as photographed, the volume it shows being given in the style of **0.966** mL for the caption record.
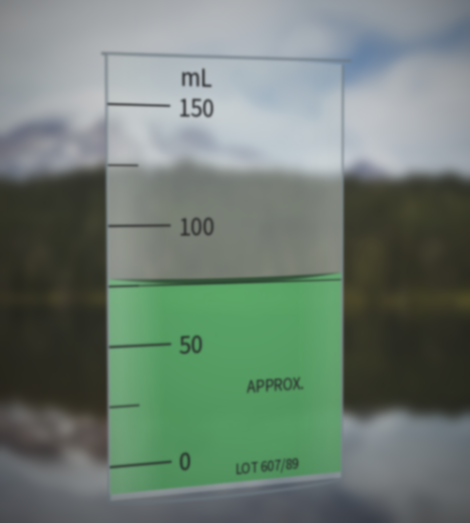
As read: **75** mL
